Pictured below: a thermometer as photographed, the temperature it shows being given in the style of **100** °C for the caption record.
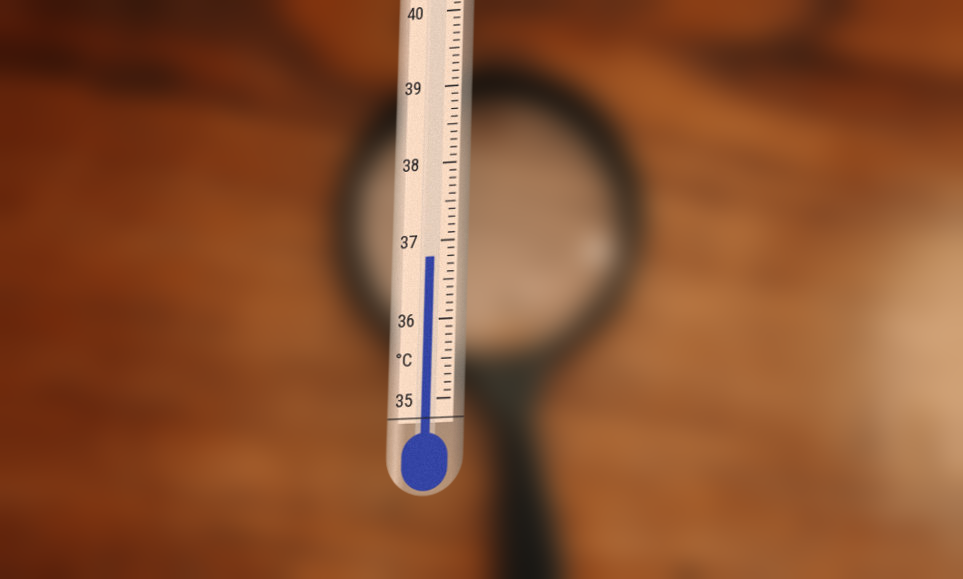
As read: **36.8** °C
